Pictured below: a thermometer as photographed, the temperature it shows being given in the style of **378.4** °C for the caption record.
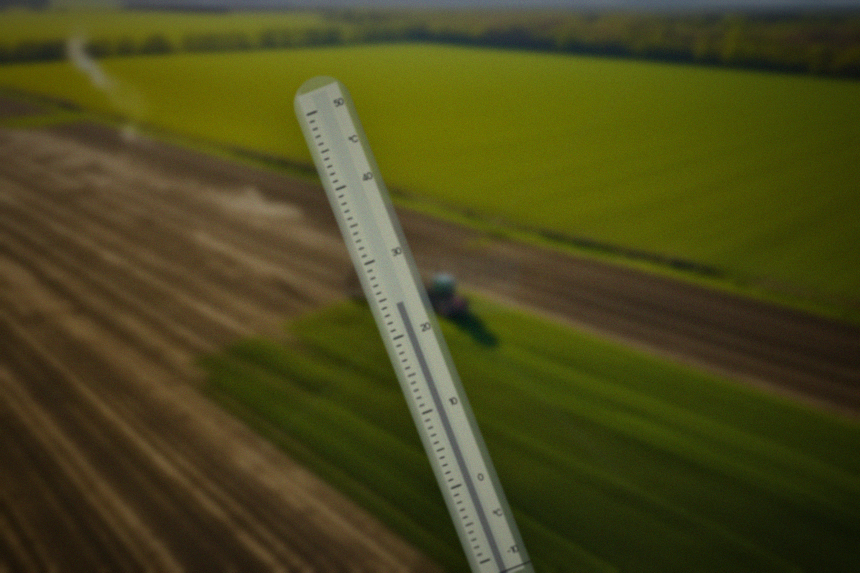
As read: **24** °C
